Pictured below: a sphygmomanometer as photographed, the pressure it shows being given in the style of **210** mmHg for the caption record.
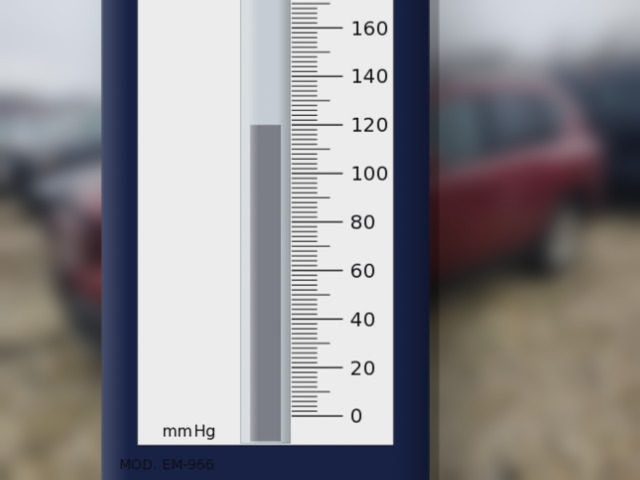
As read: **120** mmHg
